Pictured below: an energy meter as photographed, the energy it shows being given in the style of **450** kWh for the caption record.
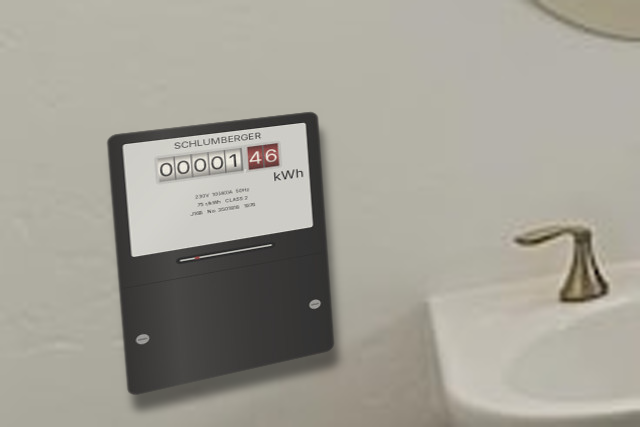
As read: **1.46** kWh
